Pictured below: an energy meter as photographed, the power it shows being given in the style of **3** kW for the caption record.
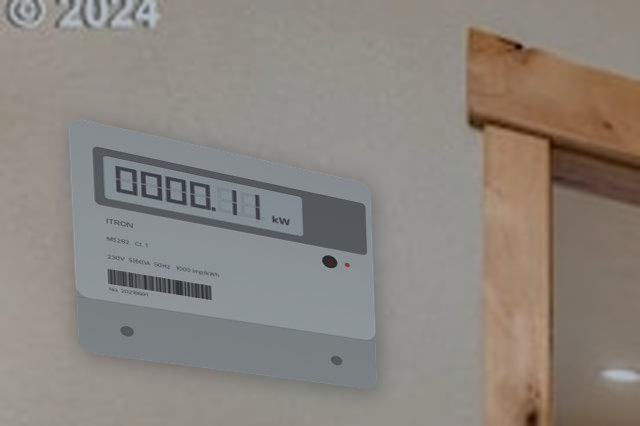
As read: **0.11** kW
